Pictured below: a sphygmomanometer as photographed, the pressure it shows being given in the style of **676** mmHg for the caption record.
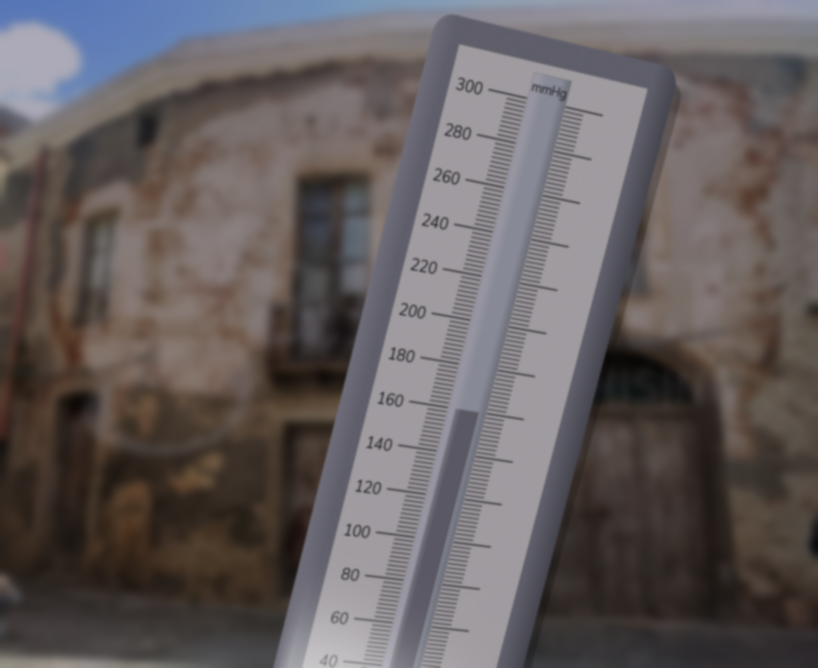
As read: **160** mmHg
